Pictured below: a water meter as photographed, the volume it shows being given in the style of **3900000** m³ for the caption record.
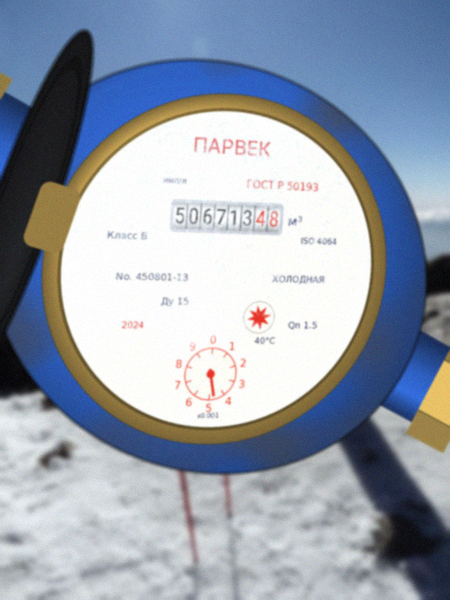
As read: **506713.484** m³
